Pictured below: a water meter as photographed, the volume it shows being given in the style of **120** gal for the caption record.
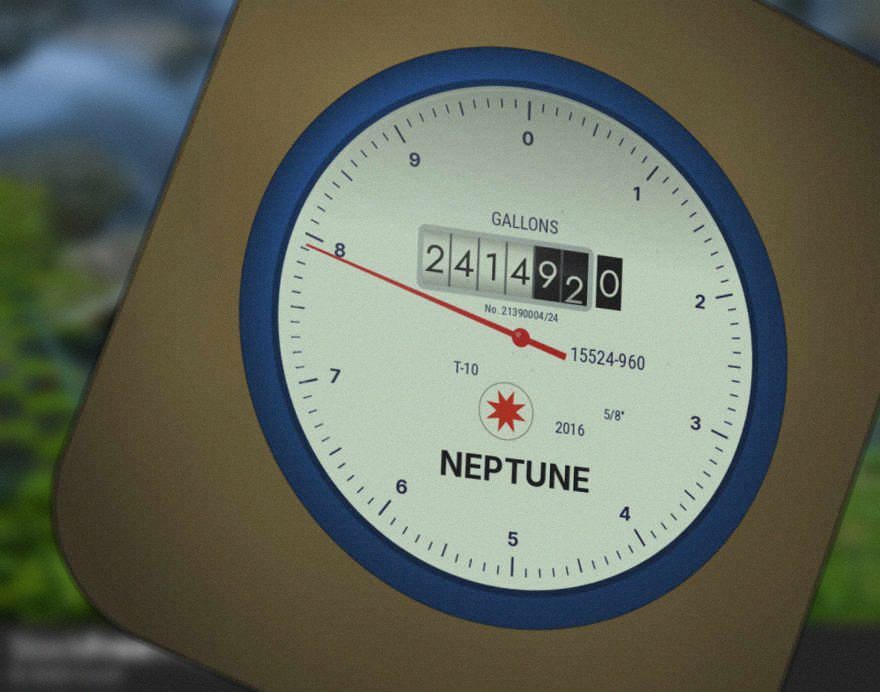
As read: **2414917.9** gal
